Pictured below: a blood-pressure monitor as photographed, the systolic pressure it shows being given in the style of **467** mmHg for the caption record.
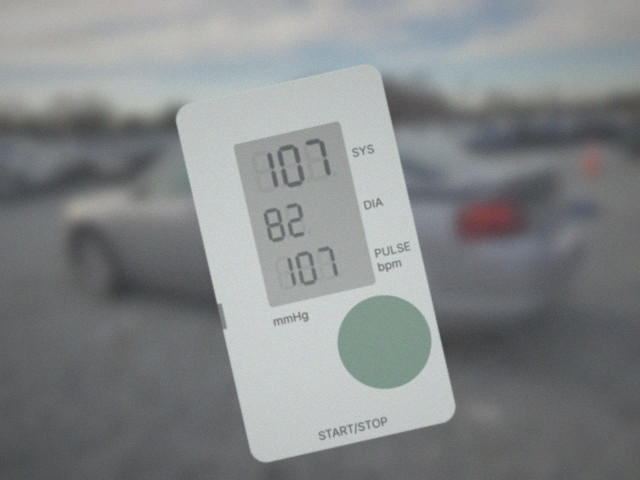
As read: **107** mmHg
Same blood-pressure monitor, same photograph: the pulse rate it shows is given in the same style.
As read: **107** bpm
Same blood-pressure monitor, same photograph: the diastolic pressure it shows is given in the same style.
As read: **82** mmHg
